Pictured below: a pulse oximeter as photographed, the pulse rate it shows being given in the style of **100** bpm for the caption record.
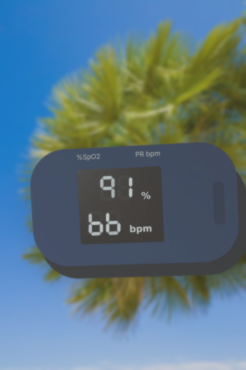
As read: **66** bpm
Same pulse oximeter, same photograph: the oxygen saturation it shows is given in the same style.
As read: **91** %
